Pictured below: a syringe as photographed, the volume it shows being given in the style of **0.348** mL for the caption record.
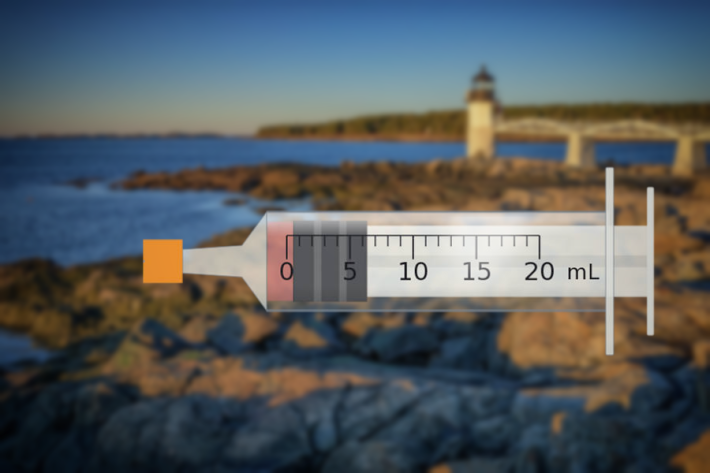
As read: **0.5** mL
